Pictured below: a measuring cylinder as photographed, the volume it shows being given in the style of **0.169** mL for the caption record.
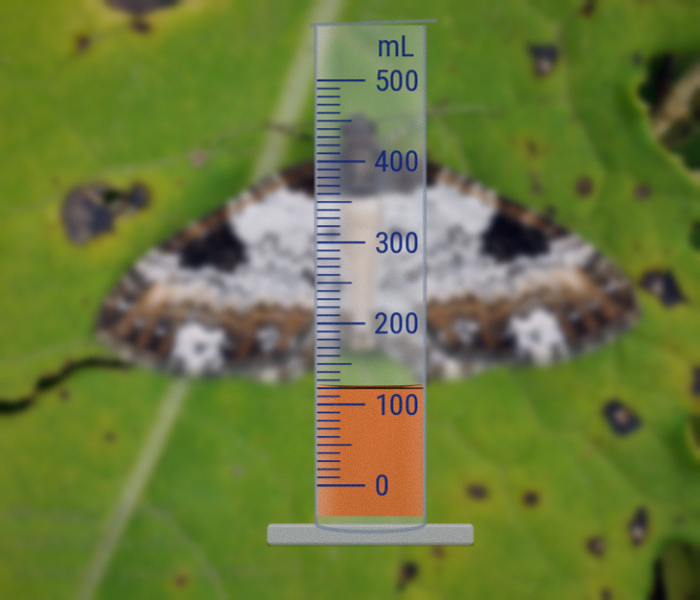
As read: **120** mL
